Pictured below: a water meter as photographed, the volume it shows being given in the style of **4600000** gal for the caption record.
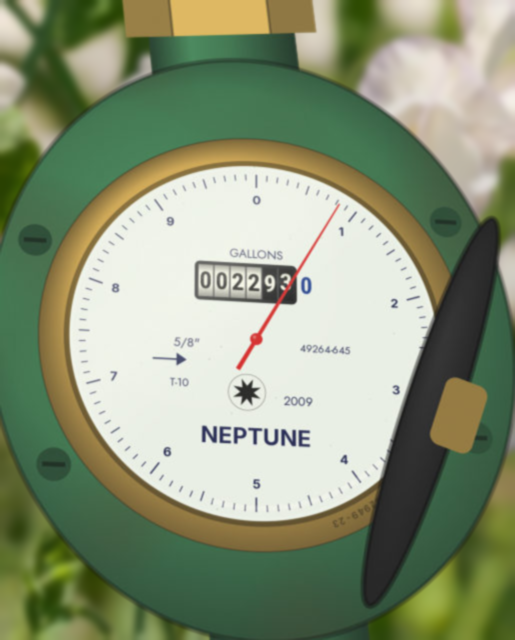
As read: **22930.8** gal
